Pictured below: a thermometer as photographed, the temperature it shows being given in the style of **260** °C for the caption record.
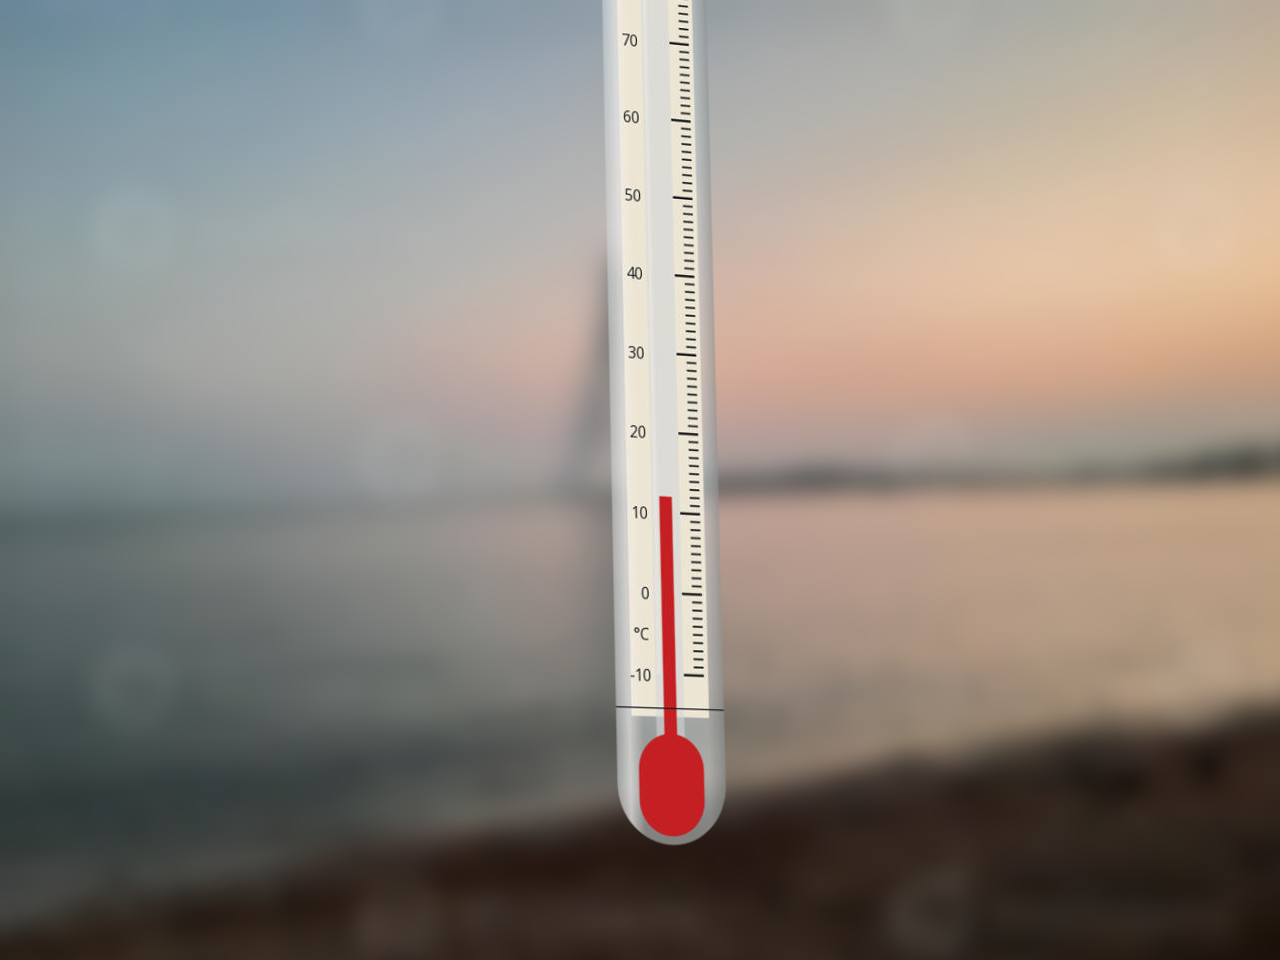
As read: **12** °C
